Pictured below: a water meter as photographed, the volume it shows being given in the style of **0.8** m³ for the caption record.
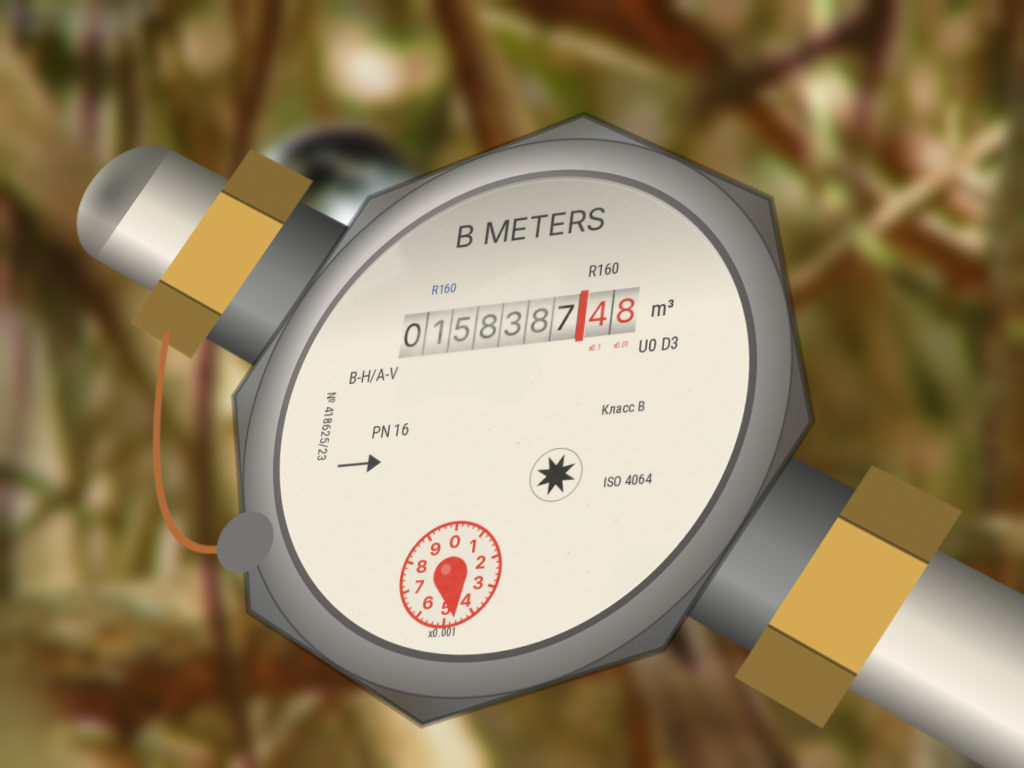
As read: **158387.484** m³
